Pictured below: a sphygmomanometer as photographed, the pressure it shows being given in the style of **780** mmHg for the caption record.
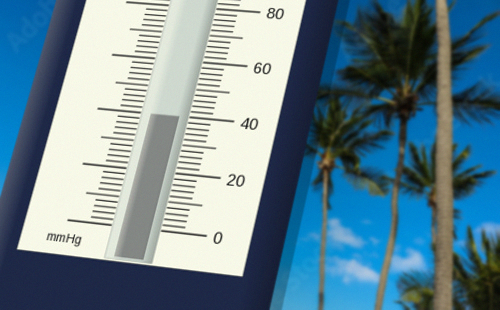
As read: **40** mmHg
